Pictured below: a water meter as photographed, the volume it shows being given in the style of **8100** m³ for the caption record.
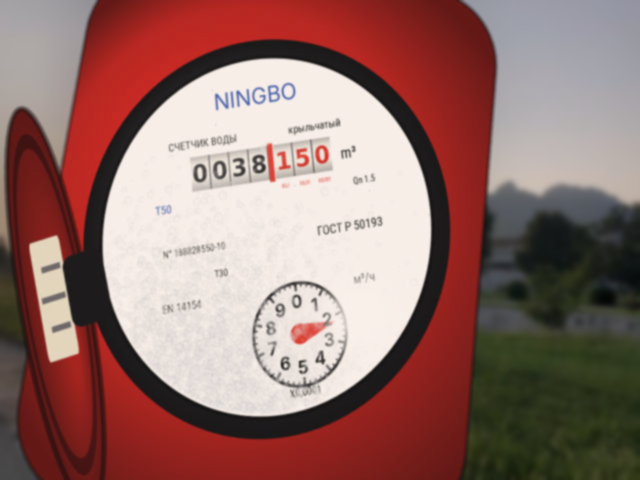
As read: **38.1502** m³
